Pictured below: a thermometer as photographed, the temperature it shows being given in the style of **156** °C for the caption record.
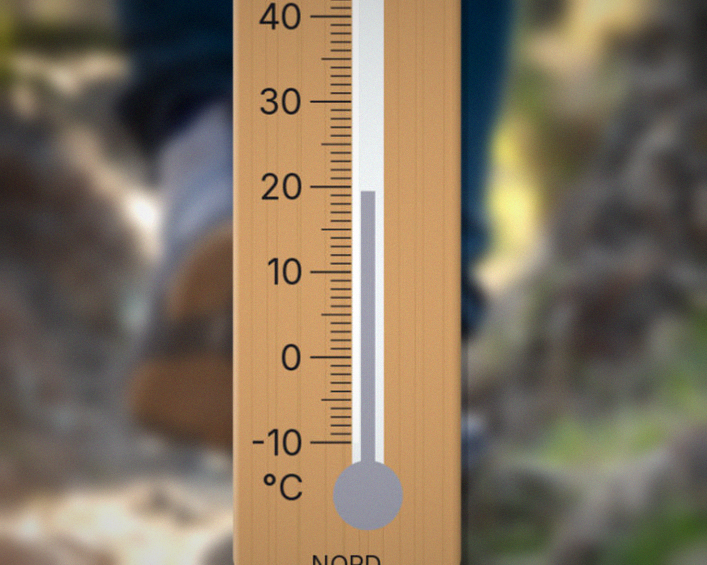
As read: **19.5** °C
